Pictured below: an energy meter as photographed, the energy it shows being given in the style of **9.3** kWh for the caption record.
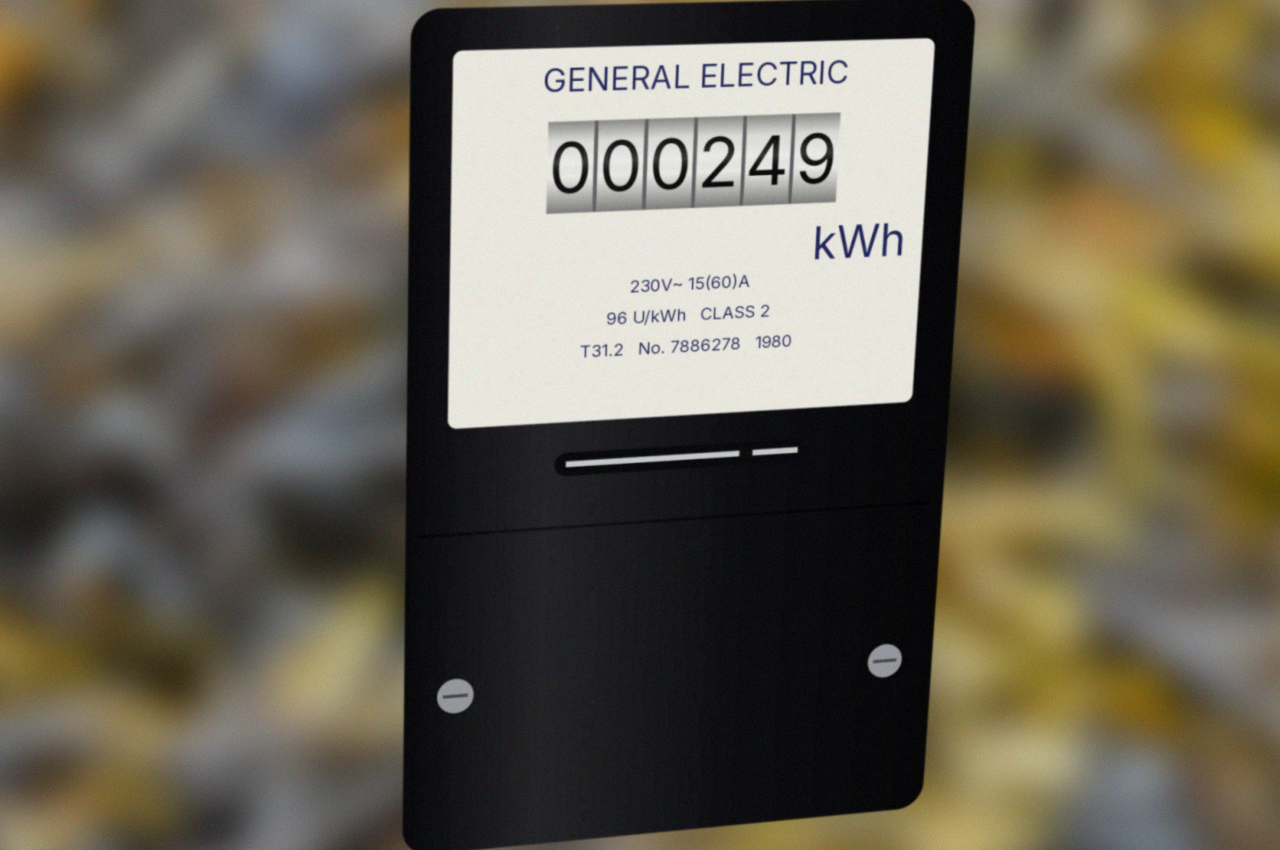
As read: **249** kWh
